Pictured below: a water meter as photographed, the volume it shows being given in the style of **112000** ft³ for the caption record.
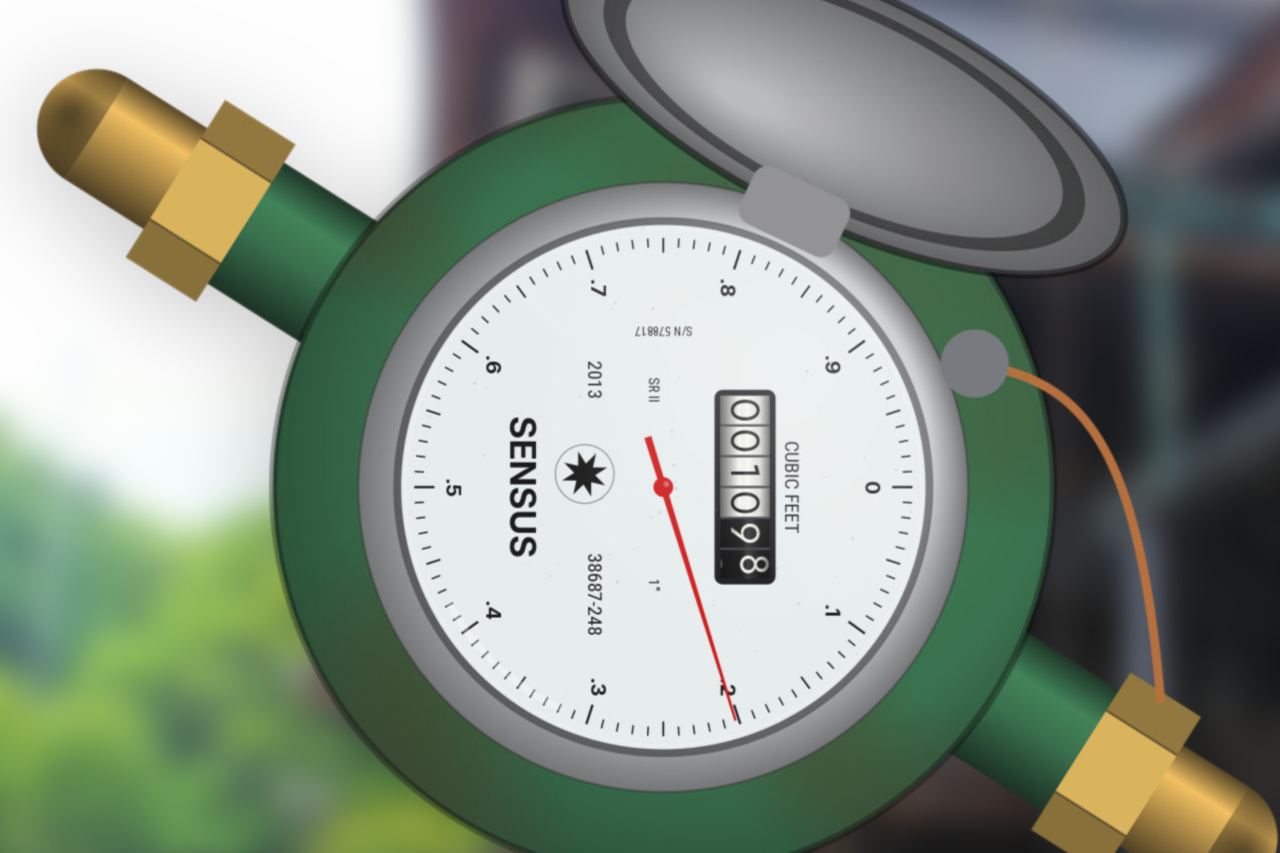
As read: **1098.20** ft³
